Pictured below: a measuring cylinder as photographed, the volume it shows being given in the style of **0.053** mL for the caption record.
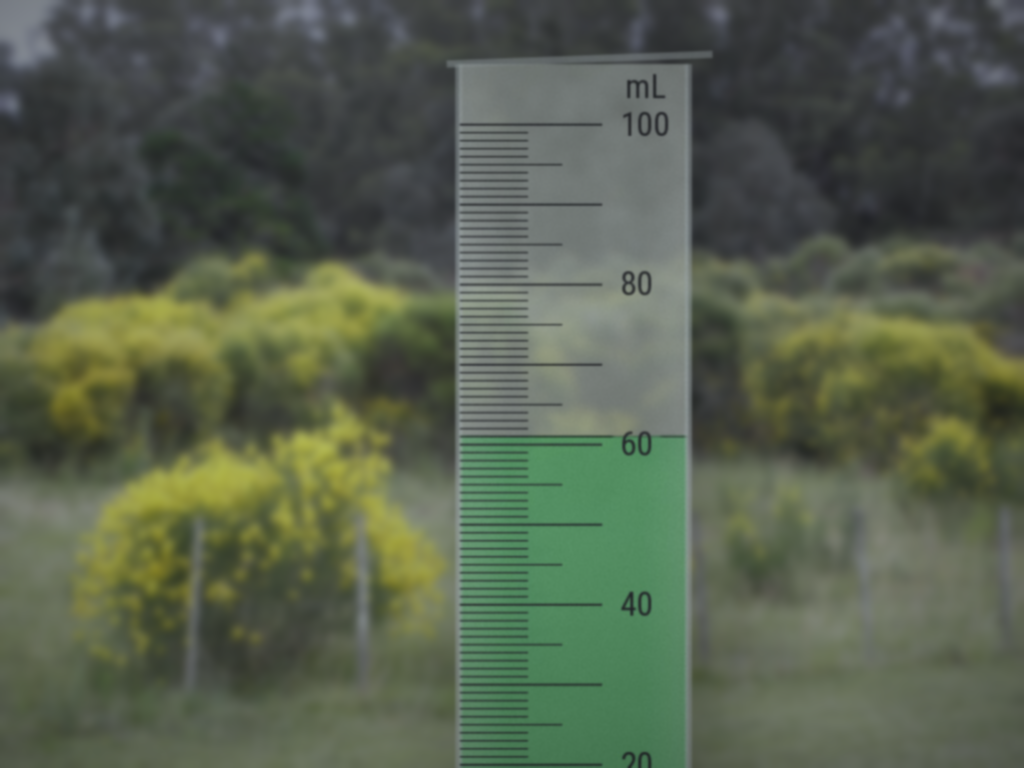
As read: **61** mL
